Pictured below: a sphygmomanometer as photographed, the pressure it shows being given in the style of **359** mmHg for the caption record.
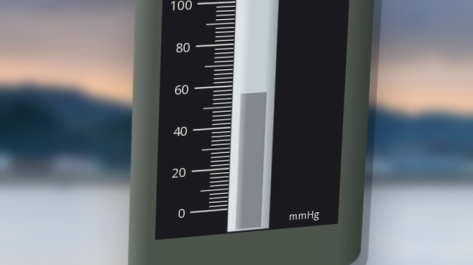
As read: **56** mmHg
